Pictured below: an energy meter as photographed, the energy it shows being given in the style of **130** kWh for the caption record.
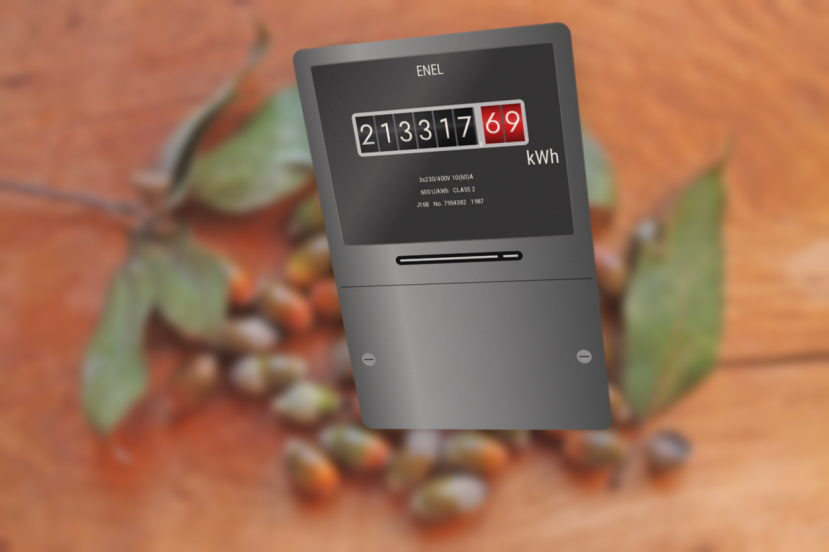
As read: **213317.69** kWh
